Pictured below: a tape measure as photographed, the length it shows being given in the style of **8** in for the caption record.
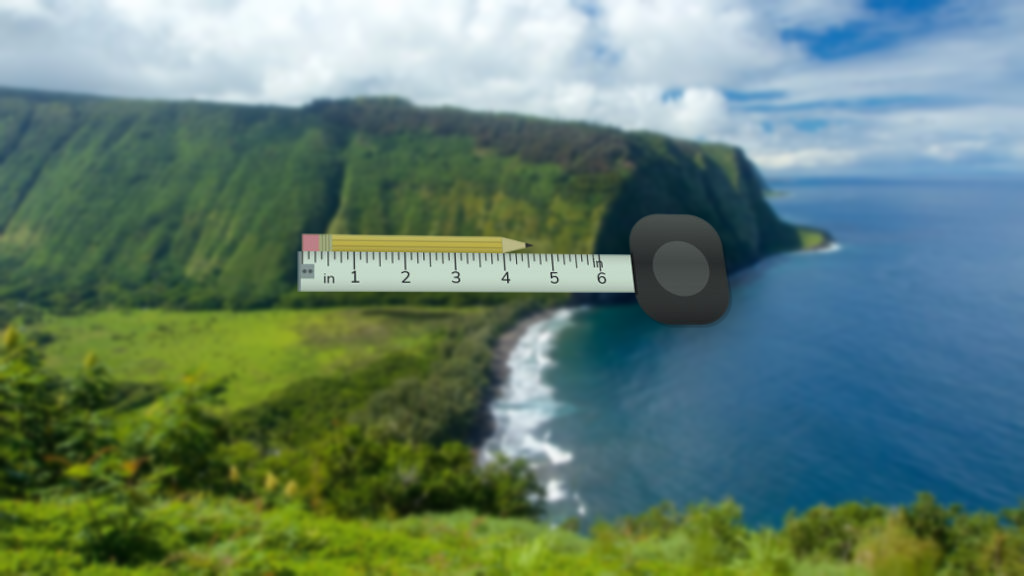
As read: **4.625** in
